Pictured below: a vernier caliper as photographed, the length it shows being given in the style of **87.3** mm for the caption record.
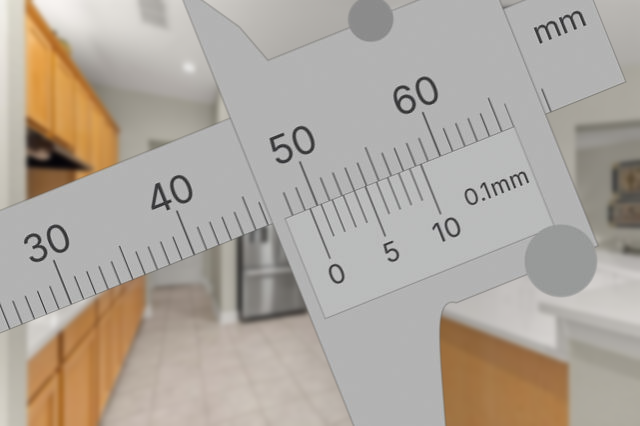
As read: **49.4** mm
